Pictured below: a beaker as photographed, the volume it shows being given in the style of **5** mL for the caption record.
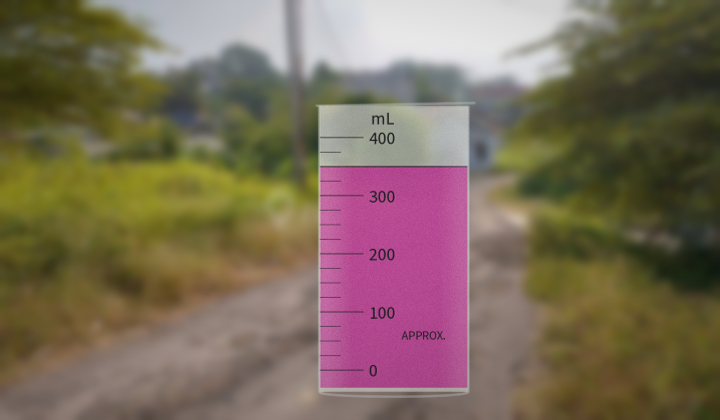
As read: **350** mL
